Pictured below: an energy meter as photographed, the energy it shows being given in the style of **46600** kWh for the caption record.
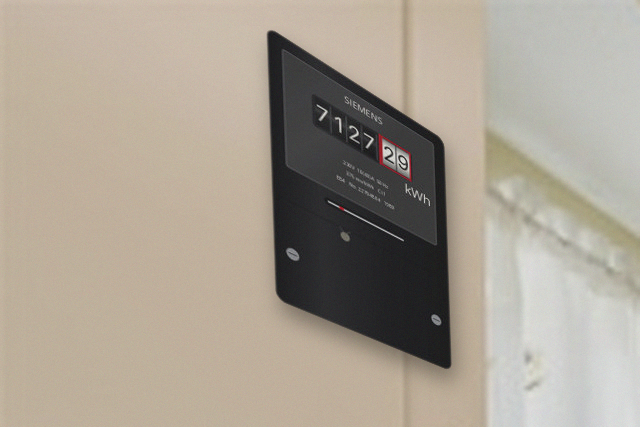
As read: **7127.29** kWh
